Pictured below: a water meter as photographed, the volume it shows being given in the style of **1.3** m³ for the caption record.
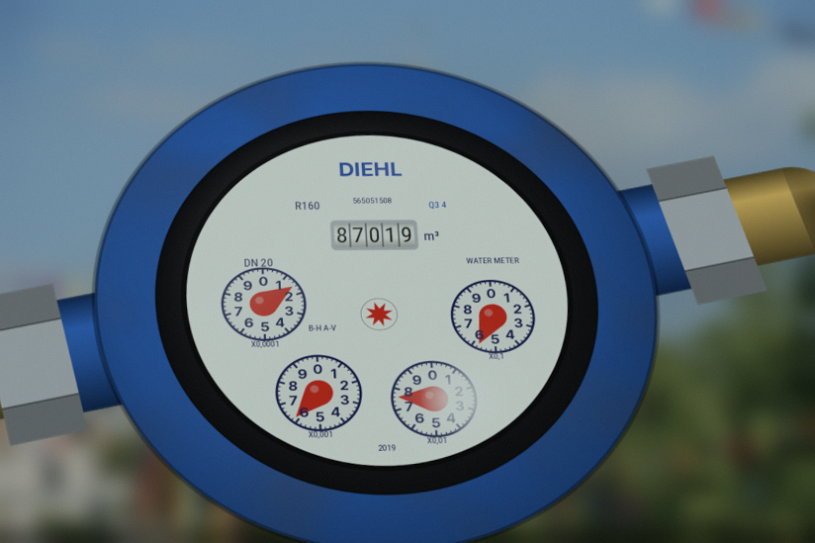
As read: **87019.5761** m³
